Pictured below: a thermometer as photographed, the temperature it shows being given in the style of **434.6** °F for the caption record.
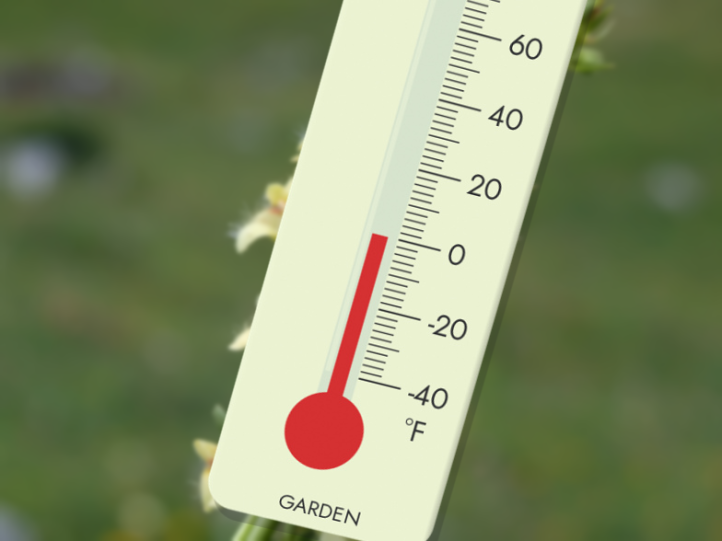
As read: **0** °F
